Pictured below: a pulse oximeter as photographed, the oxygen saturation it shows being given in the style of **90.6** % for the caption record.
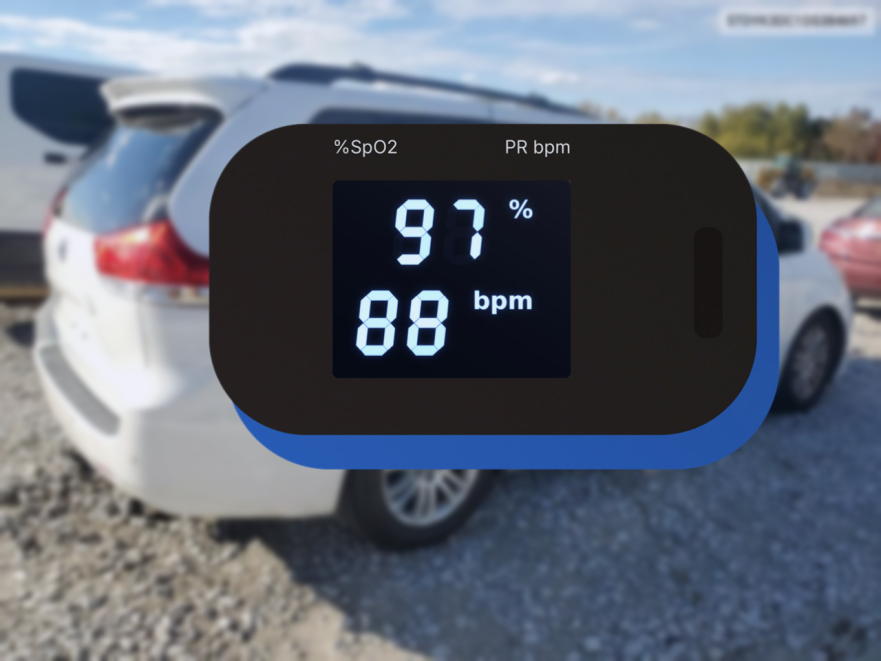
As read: **97** %
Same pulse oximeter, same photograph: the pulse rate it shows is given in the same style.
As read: **88** bpm
